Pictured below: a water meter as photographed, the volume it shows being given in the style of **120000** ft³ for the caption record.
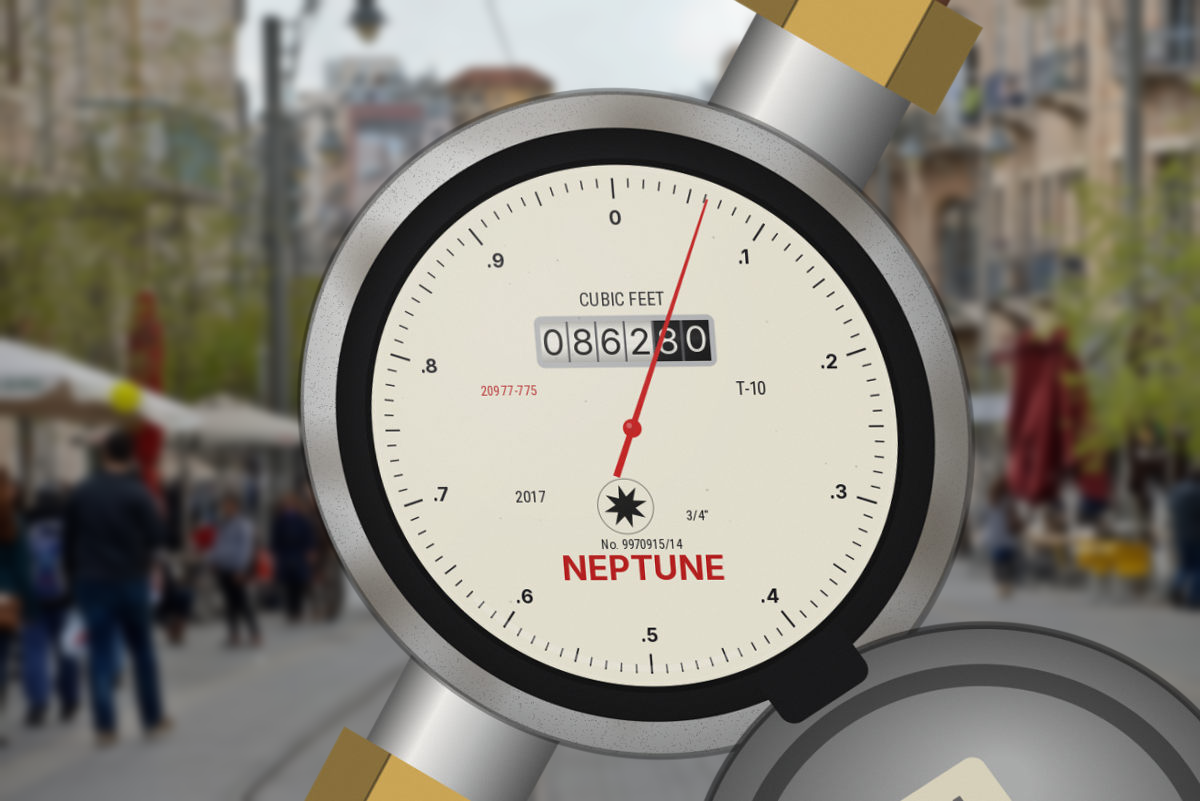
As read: **86280.06** ft³
